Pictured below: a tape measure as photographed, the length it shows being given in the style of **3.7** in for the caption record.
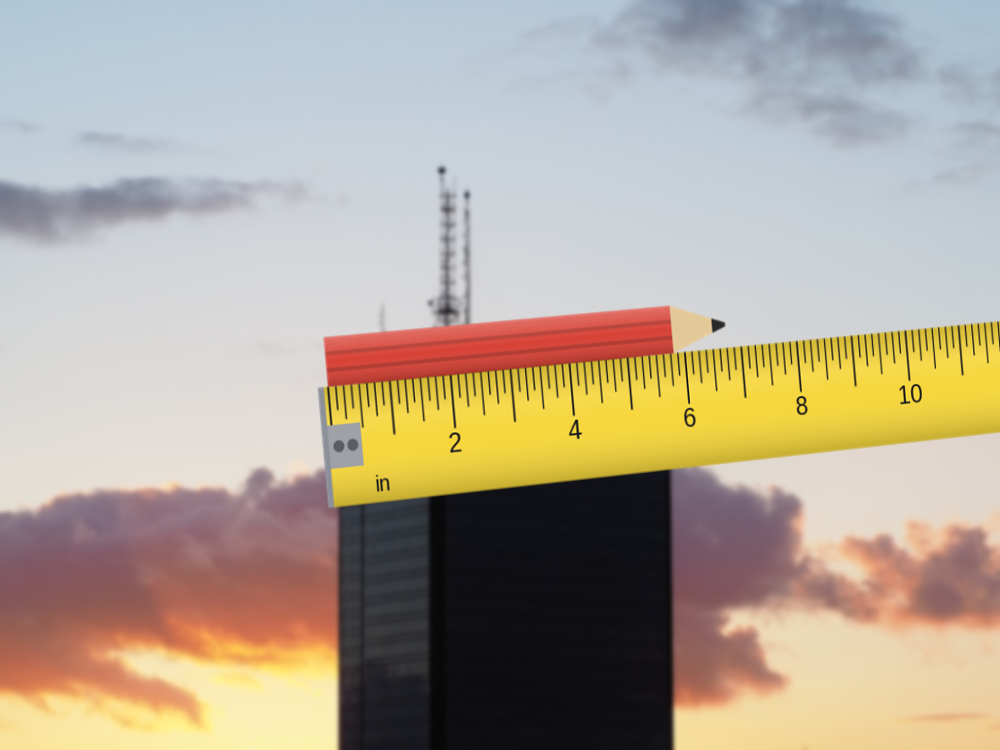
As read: **6.75** in
